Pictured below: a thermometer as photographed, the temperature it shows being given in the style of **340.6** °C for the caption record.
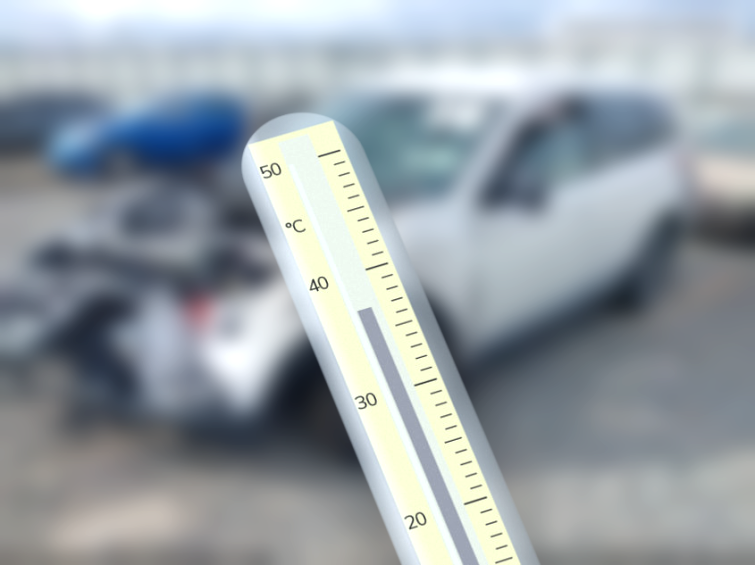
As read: **37** °C
